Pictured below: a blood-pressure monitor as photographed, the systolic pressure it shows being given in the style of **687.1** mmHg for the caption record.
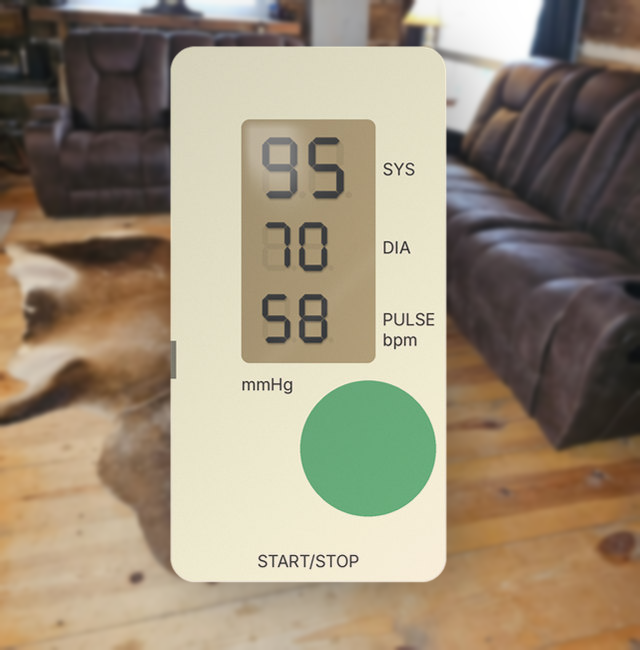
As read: **95** mmHg
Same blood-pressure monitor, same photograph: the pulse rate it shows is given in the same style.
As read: **58** bpm
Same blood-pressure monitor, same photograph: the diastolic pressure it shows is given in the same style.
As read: **70** mmHg
